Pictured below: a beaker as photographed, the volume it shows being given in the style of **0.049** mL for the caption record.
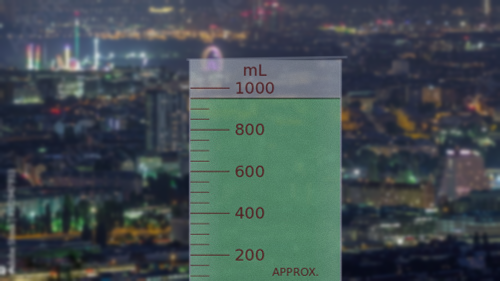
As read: **950** mL
